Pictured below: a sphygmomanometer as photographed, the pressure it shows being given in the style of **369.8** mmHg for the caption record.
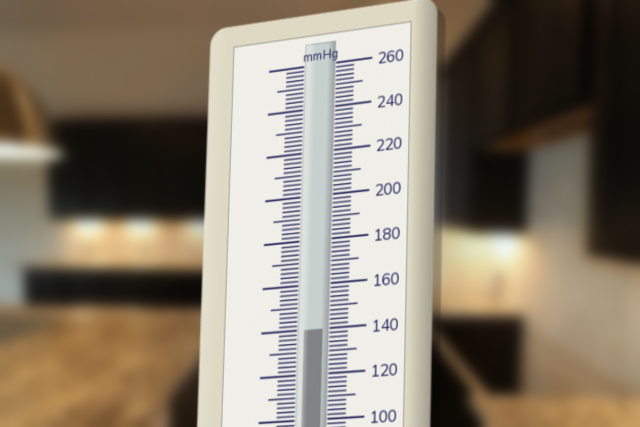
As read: **140** mmHg
